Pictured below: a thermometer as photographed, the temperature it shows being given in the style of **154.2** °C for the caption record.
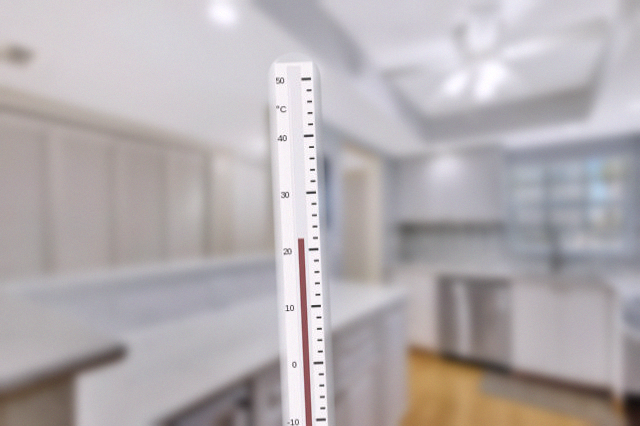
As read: **22** °C
